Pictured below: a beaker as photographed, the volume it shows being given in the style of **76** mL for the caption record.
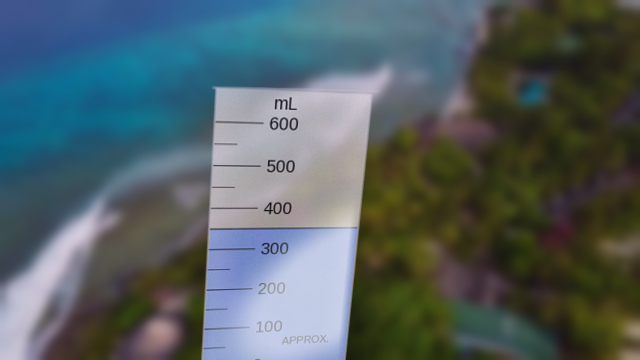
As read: **350** mL
